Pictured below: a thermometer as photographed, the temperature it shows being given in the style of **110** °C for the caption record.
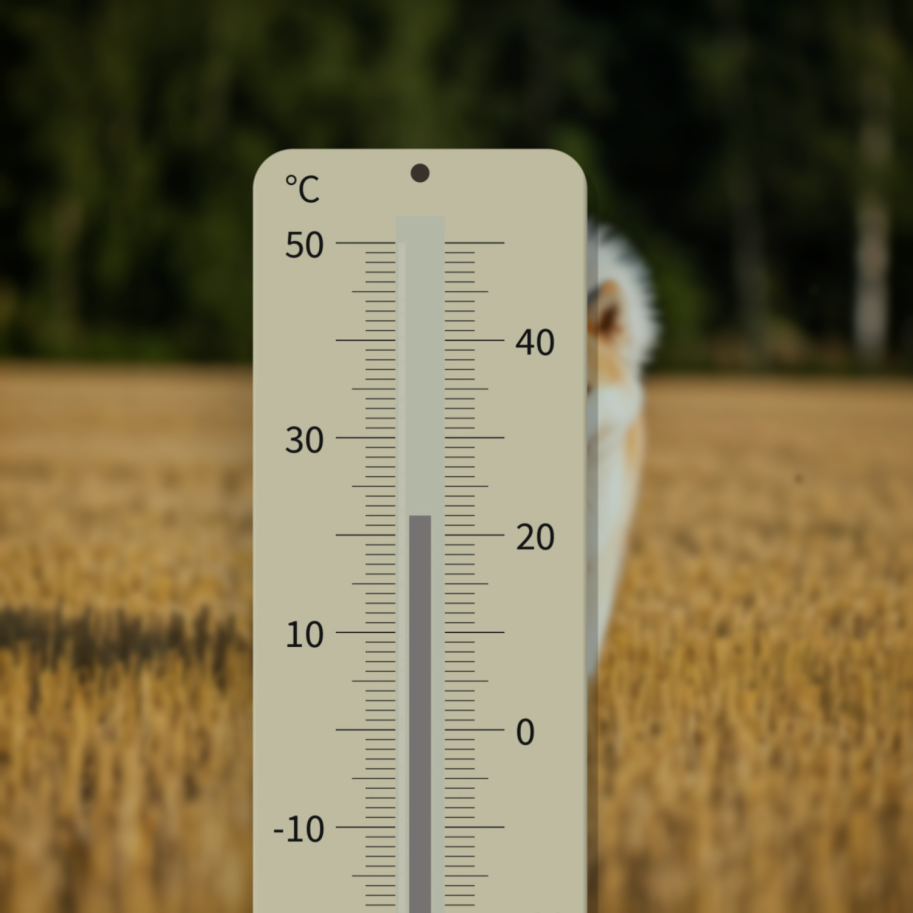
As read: **22** °C
